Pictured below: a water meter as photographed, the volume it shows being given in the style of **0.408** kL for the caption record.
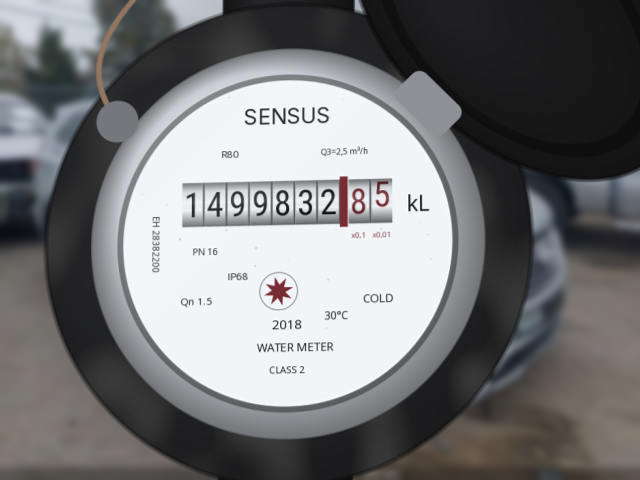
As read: **1499832.85** kL
